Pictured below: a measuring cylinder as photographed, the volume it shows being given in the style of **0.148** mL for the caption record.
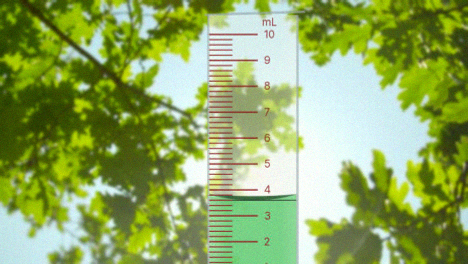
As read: **3.6** mL
